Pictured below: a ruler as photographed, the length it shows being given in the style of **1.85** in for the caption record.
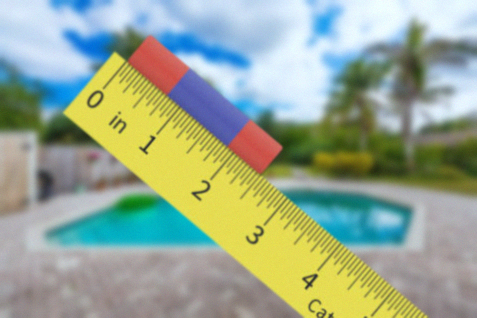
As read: **2.5** in
